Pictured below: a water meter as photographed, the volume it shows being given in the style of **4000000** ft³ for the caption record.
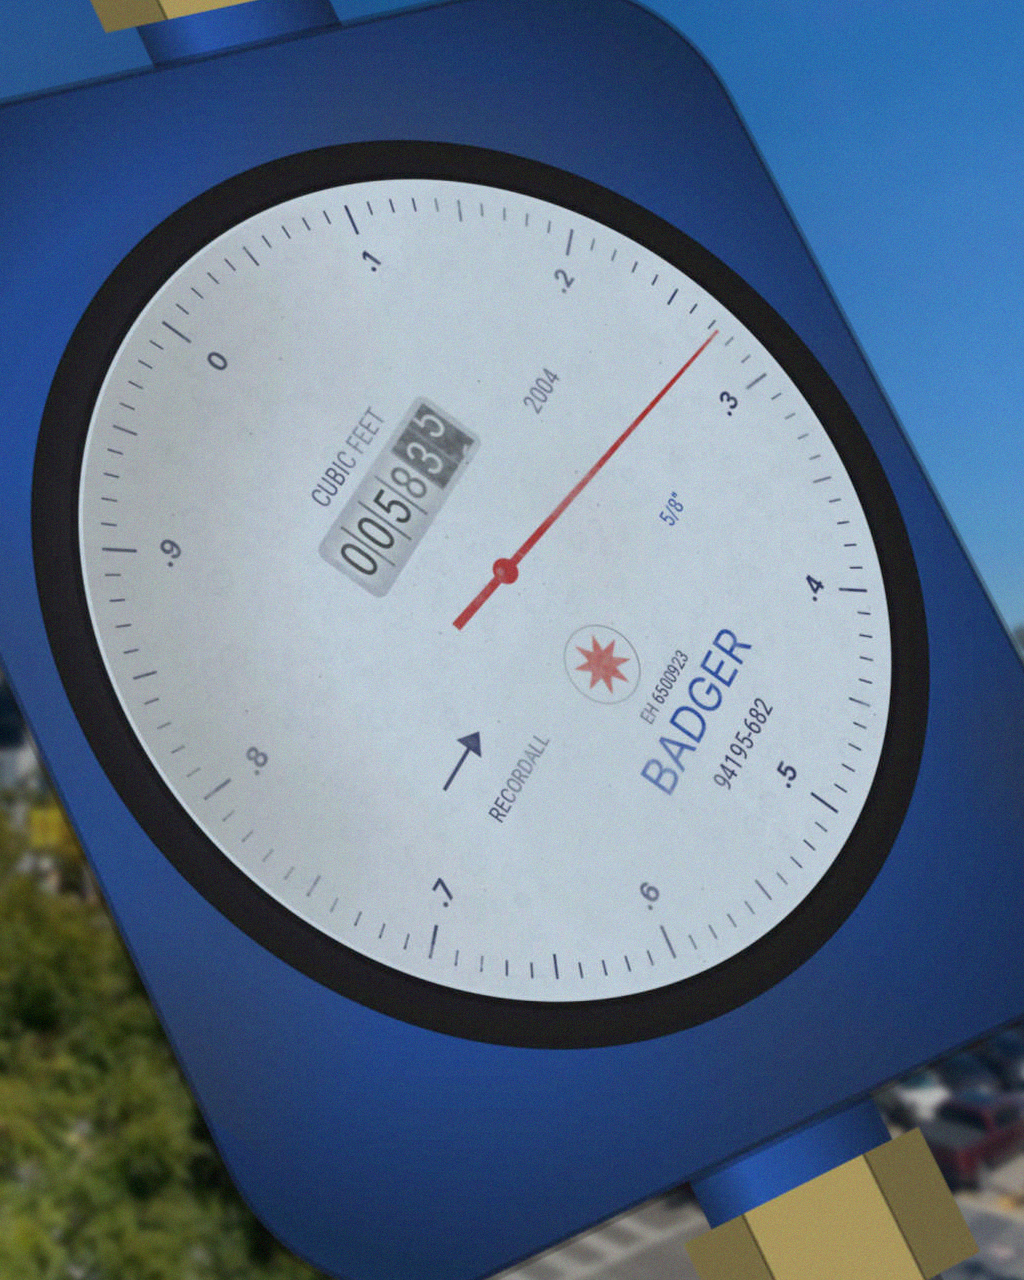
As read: **5835.27** ft³
